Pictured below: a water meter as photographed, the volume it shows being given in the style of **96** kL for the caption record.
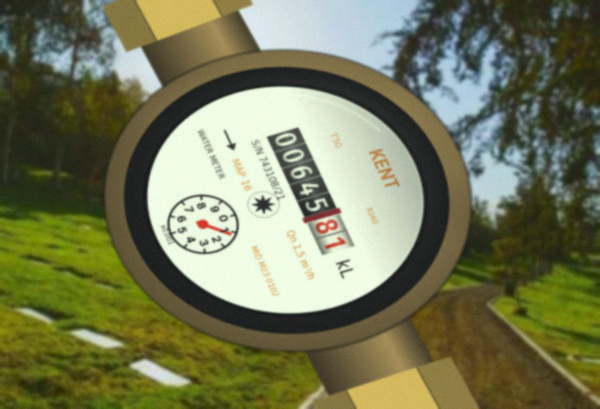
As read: **645.811** kL
